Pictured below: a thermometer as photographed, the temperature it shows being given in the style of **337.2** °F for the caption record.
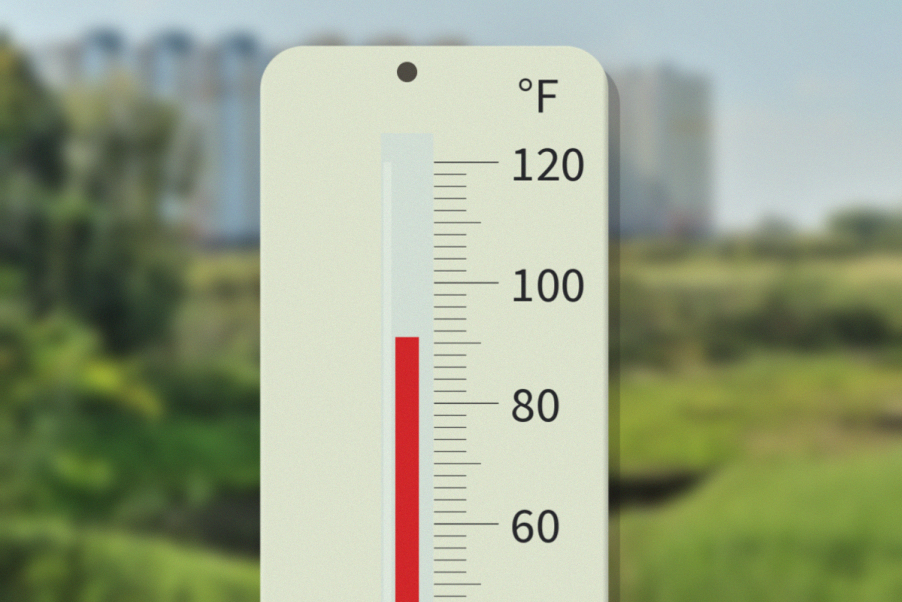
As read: **91** °F
